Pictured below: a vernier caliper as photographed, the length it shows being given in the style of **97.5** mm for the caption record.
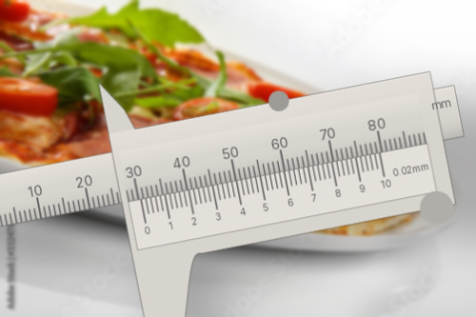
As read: **30.5** mm
